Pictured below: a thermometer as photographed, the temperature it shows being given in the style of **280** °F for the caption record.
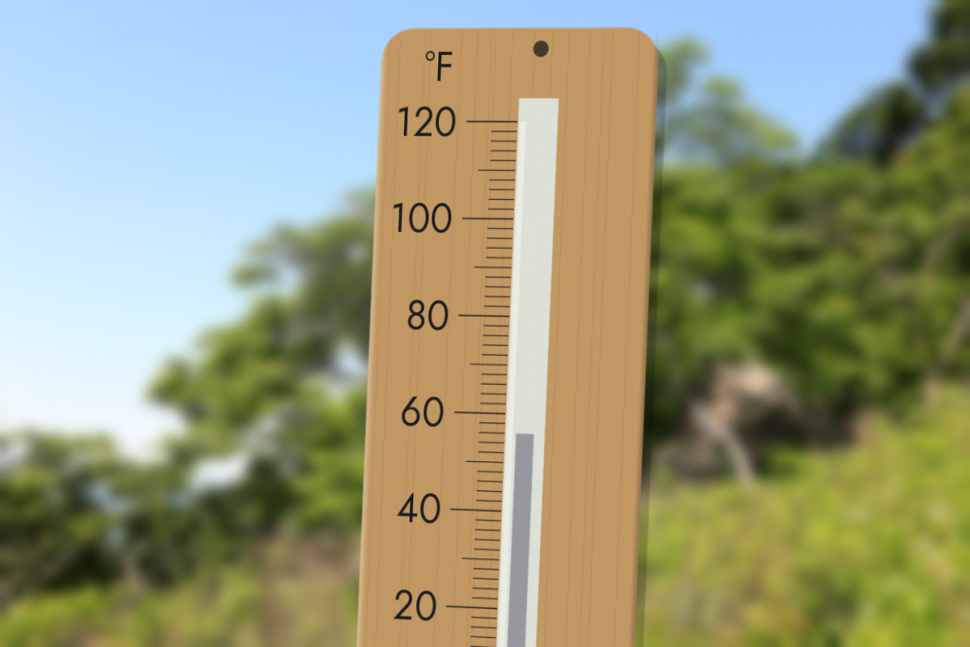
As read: **56** °F
